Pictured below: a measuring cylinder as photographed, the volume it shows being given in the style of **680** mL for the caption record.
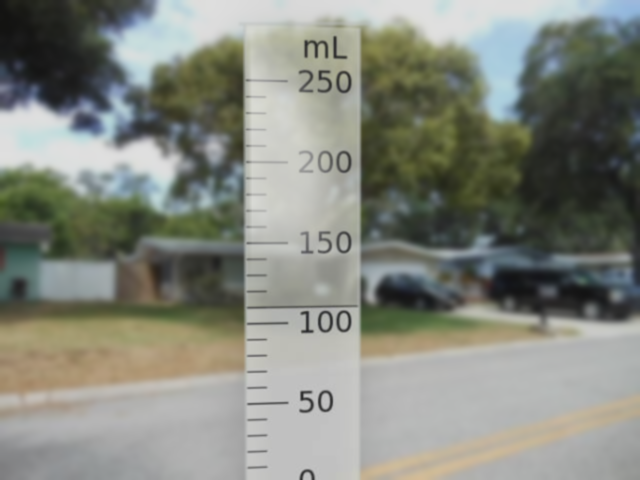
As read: **110** mL
